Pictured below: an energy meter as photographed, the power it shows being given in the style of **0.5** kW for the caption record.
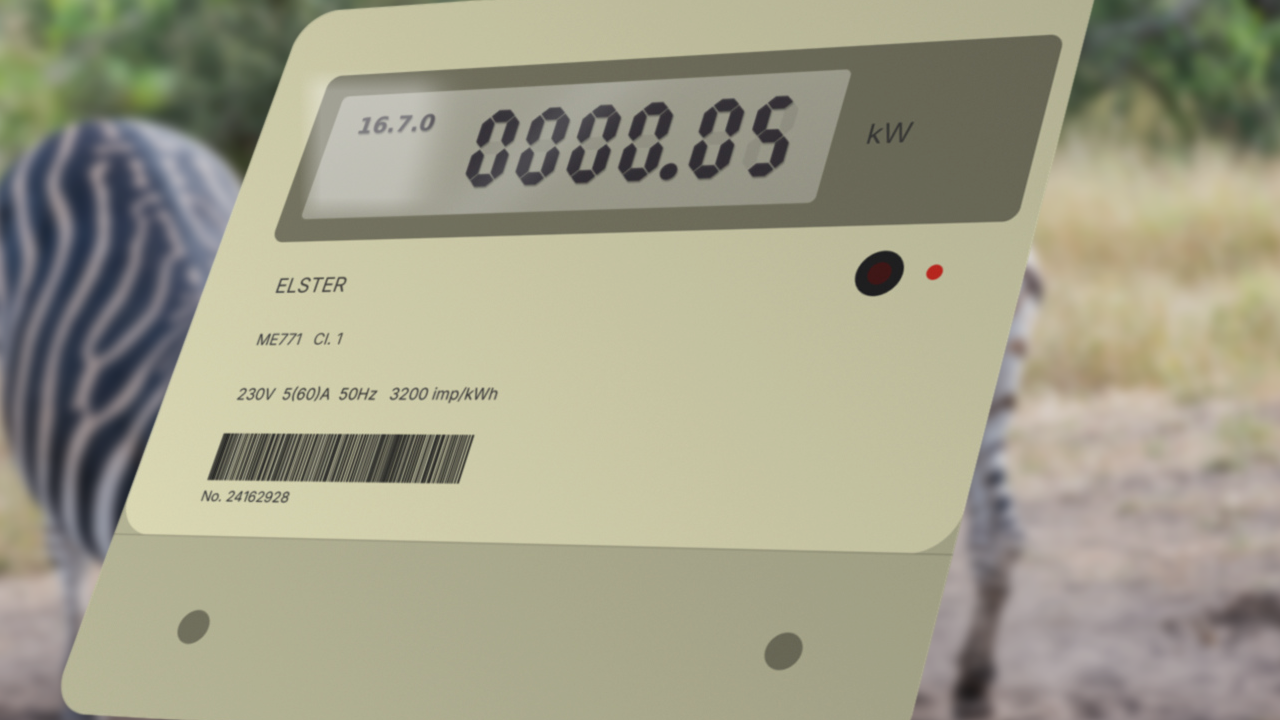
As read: **0.05** kW
